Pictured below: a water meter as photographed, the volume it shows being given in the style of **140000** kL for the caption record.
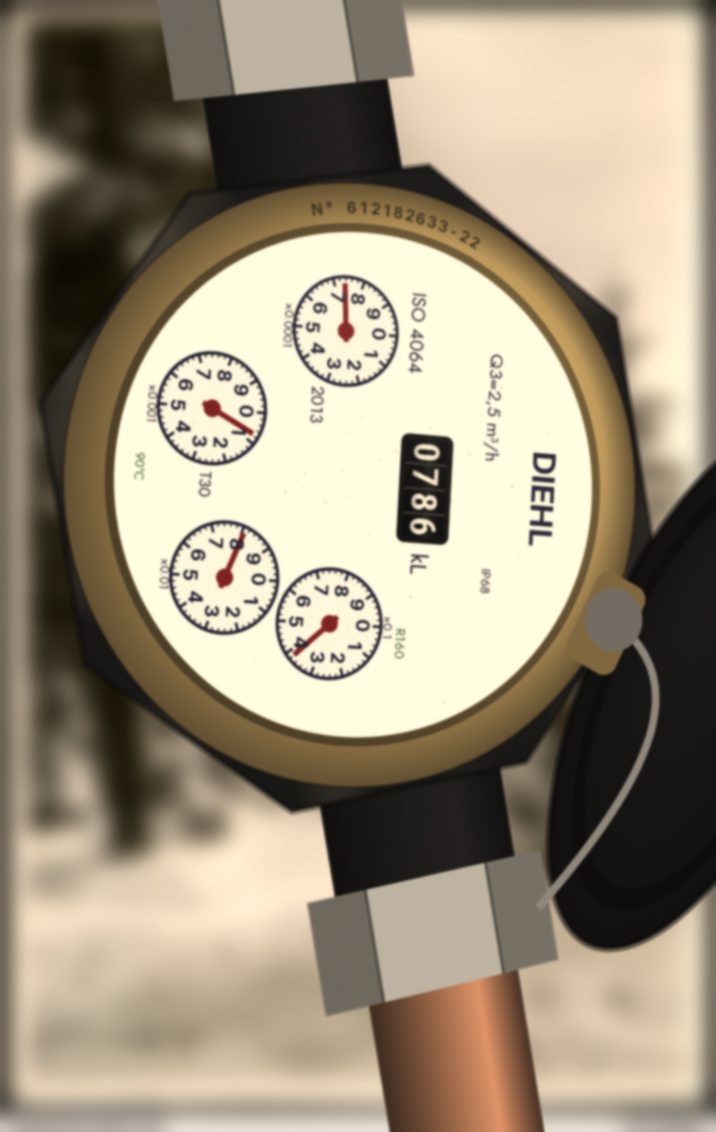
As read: **786.3807** kL
